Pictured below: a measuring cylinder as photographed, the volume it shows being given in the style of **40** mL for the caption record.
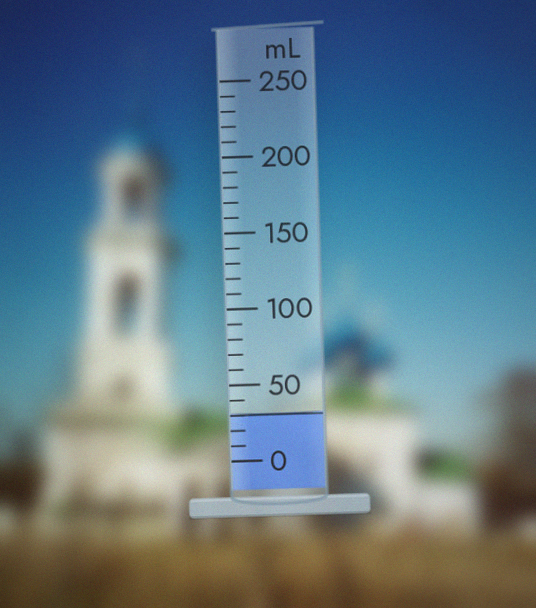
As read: **30** mL
